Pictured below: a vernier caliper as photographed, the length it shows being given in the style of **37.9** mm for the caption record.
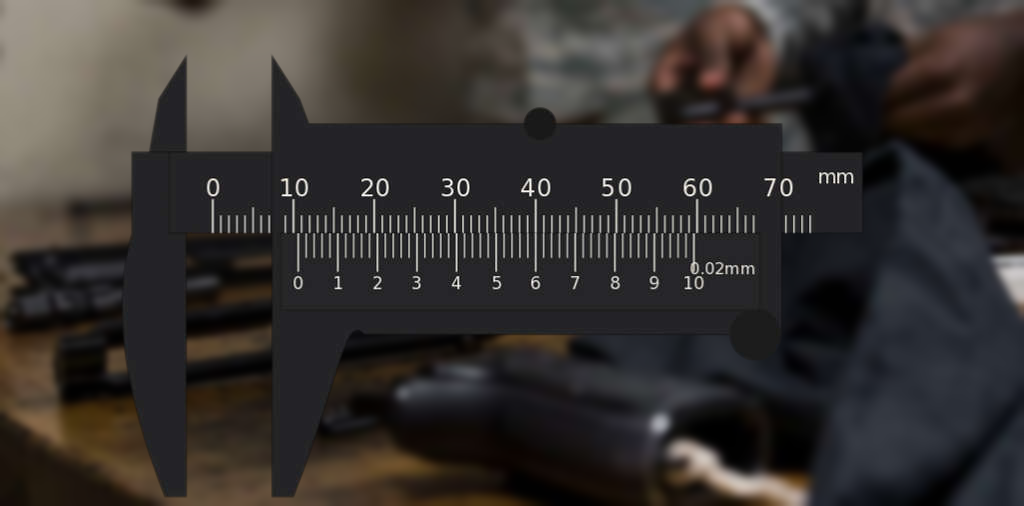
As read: **10.6** mm
